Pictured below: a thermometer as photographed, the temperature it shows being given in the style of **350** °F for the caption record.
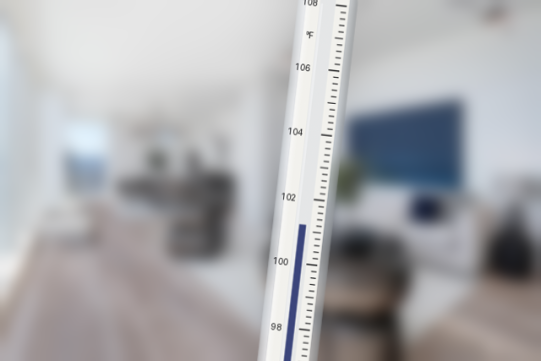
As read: **101.2** °F
